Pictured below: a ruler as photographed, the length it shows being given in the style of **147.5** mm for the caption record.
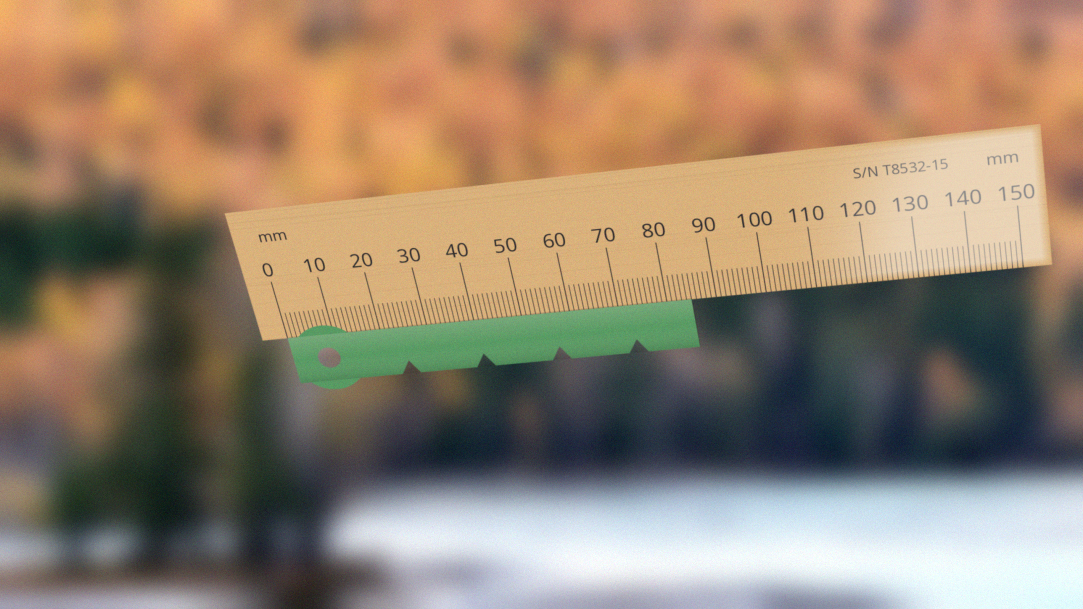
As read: **85** mm
